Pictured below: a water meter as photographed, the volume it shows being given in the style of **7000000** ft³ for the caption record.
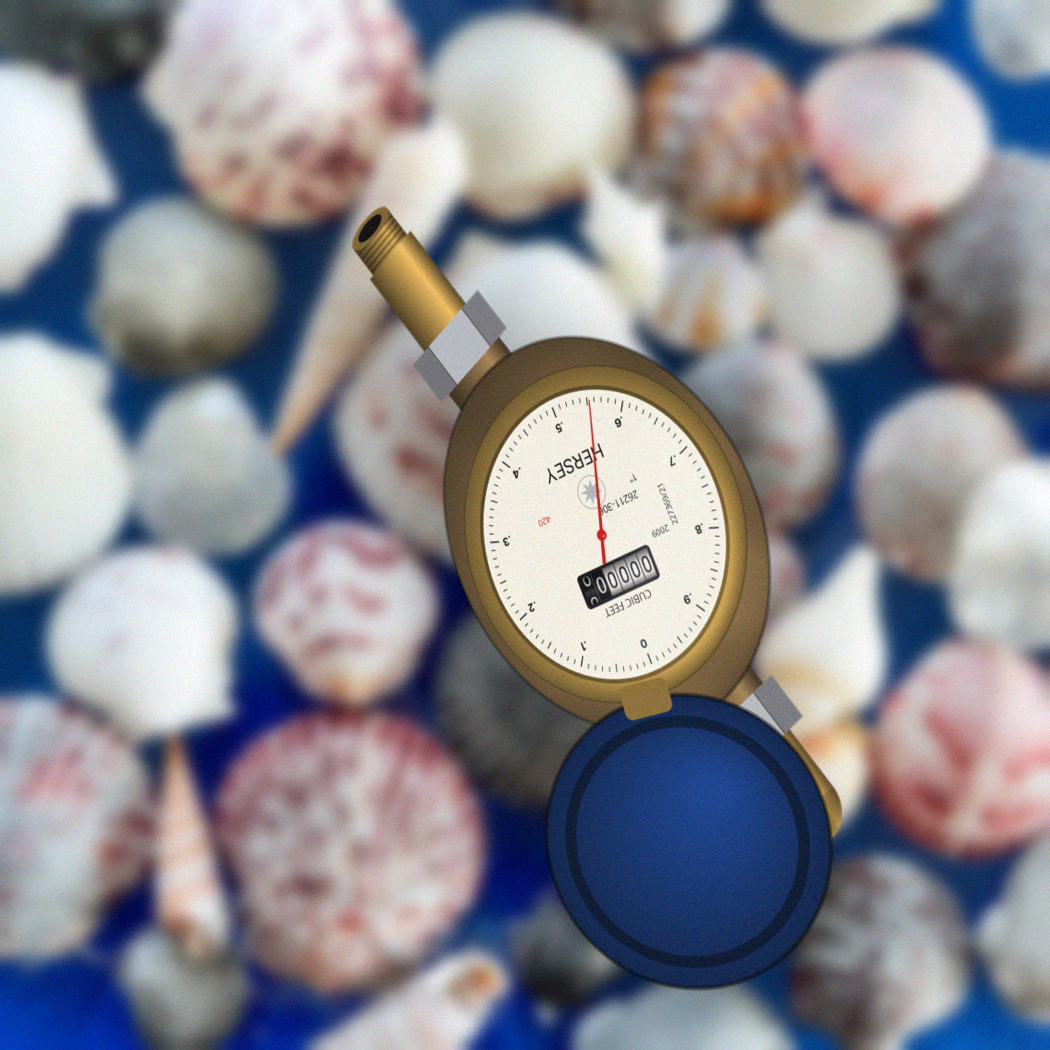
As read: **8.55** ft³
